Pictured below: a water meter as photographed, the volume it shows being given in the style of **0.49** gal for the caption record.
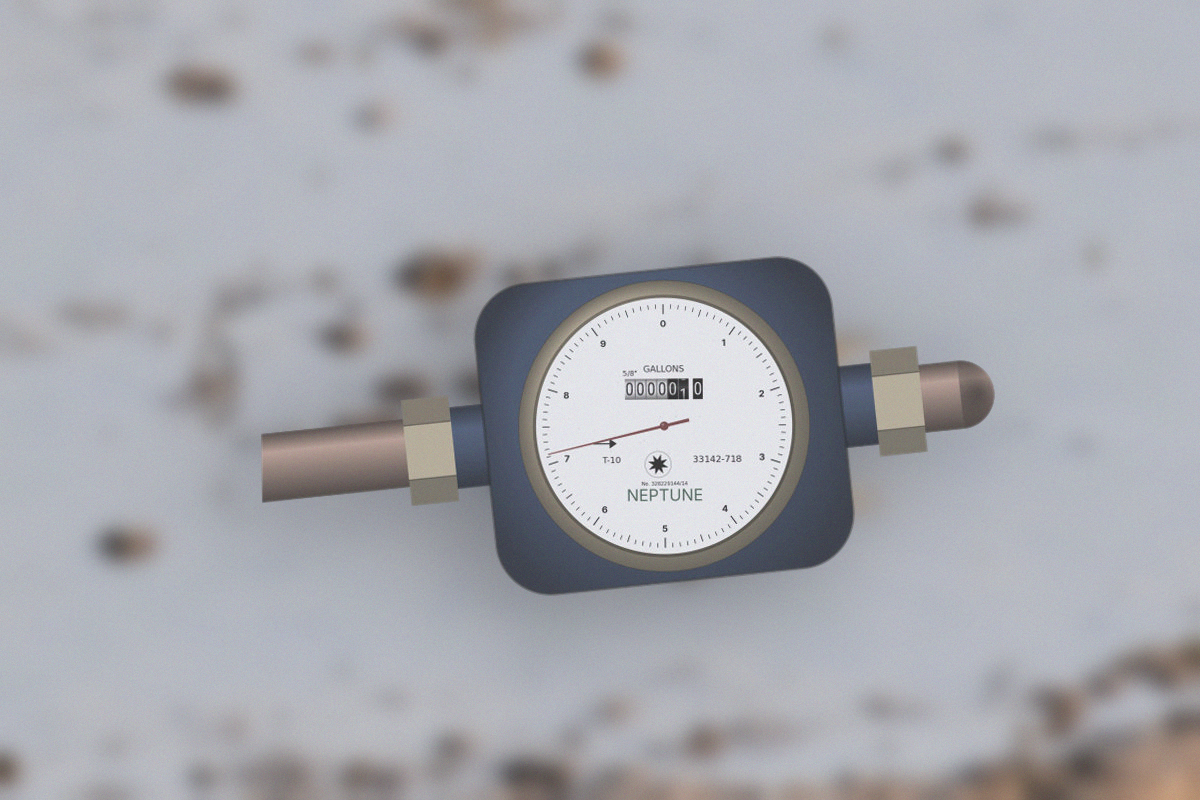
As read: **7.1** gal
